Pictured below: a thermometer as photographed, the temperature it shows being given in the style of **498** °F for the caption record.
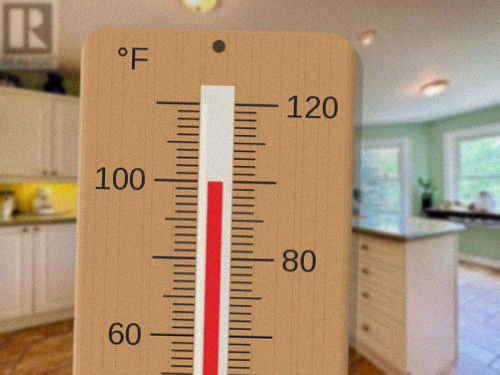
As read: **100** °F
